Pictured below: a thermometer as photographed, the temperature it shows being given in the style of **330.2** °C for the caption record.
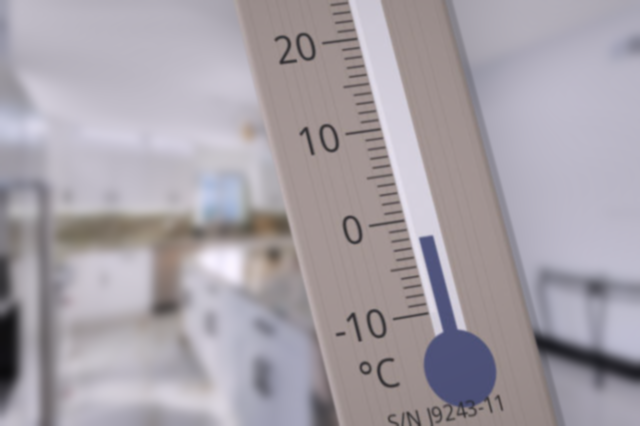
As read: **-2** °C
